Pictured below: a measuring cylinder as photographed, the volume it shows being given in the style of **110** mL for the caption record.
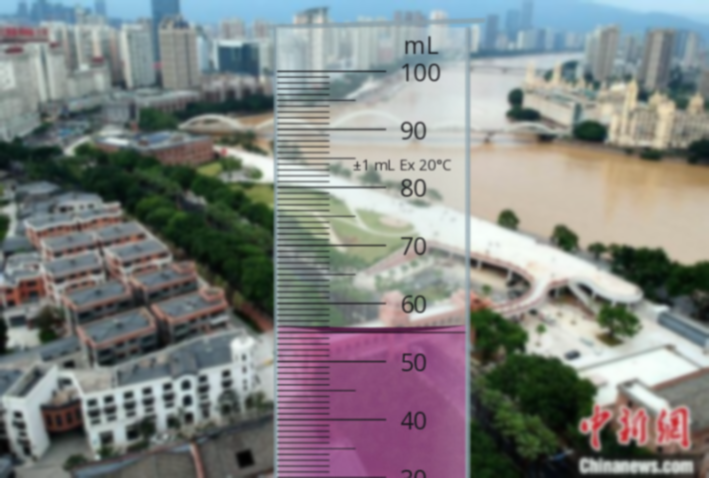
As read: **55** mL
